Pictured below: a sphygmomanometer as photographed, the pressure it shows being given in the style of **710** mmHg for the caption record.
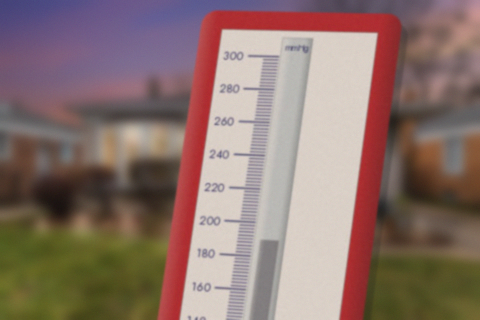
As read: **190** mmHg
